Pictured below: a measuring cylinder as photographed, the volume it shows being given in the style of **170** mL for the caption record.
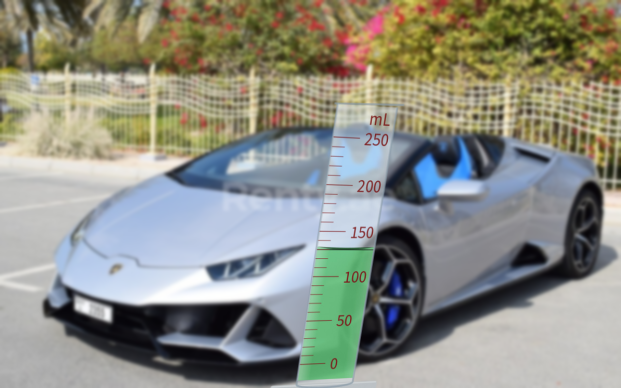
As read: **130** mL
